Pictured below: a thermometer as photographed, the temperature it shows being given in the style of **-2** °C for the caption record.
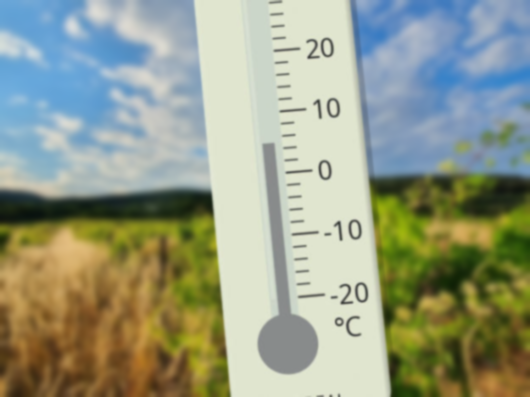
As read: **5** °C
